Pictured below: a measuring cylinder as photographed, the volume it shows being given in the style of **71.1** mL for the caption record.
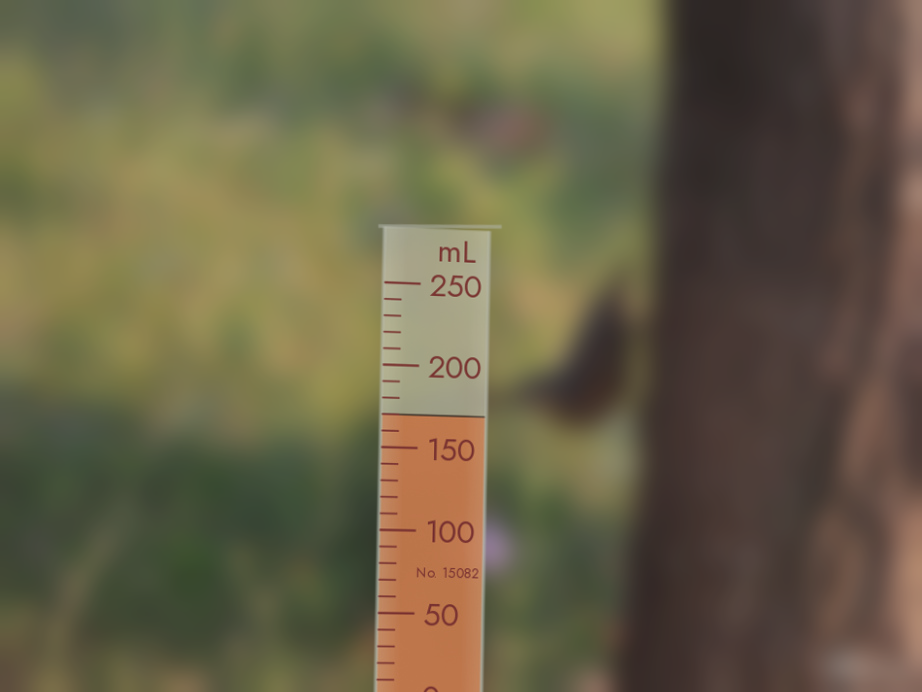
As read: **170** mL
